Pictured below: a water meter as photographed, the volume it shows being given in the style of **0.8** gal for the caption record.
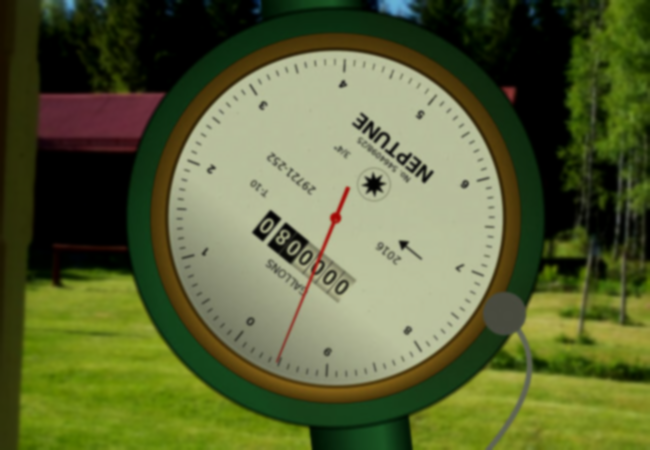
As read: **79.5** gal
